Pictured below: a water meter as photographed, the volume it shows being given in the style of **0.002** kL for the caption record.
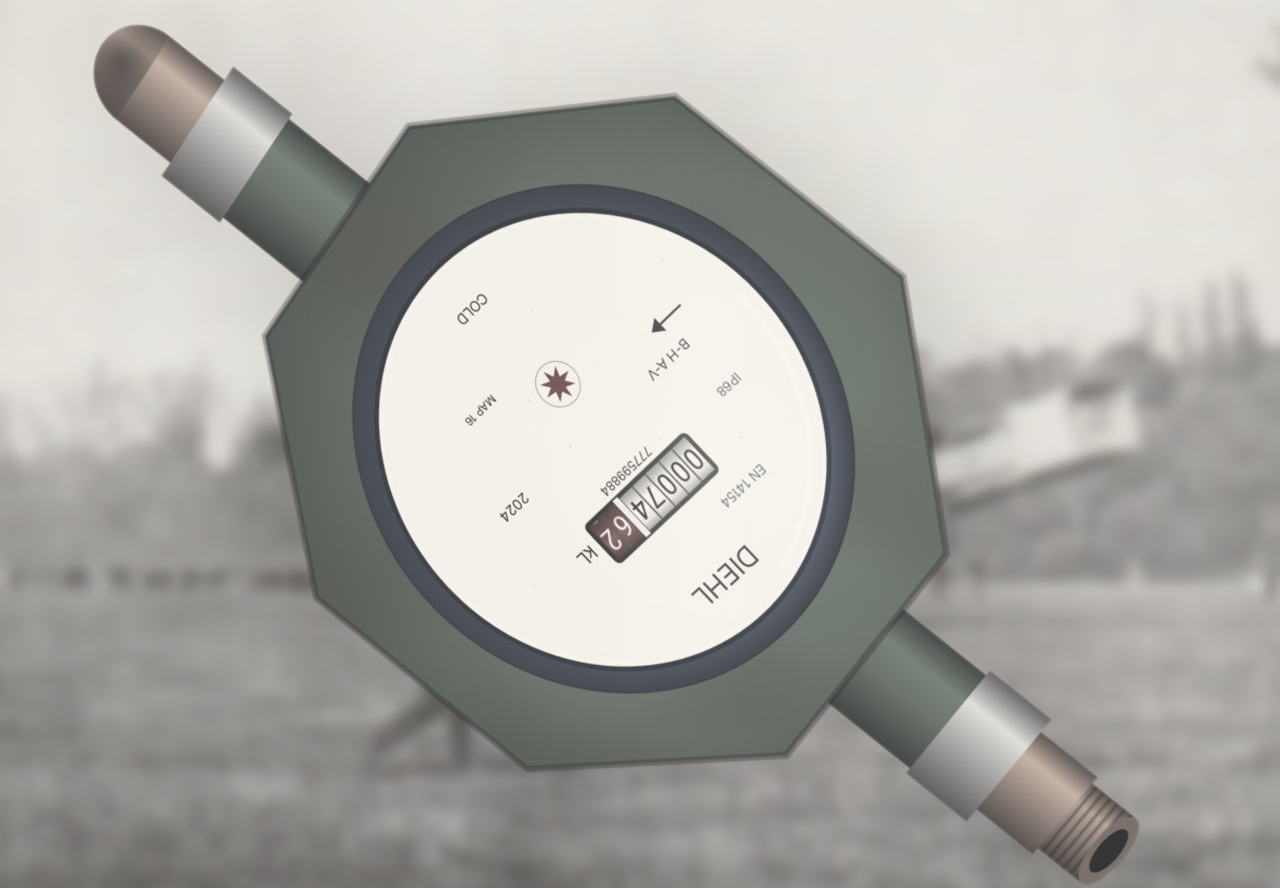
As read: **74.62** kL
